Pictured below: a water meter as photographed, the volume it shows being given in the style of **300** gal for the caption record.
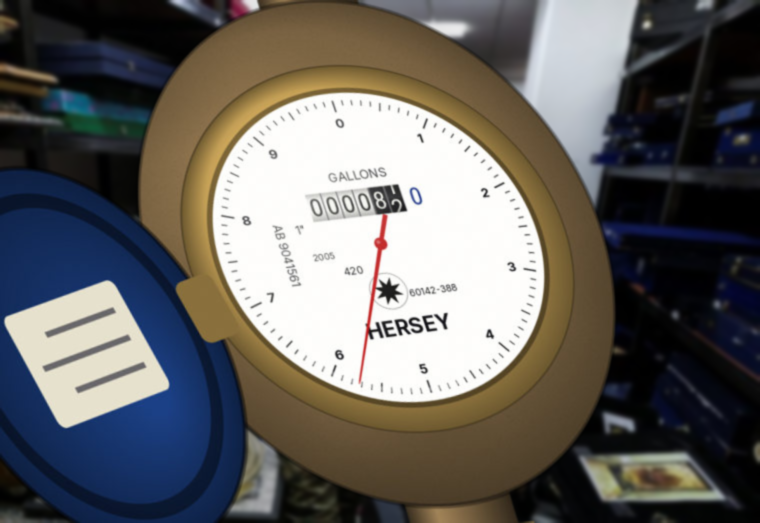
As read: **815.7** gal
